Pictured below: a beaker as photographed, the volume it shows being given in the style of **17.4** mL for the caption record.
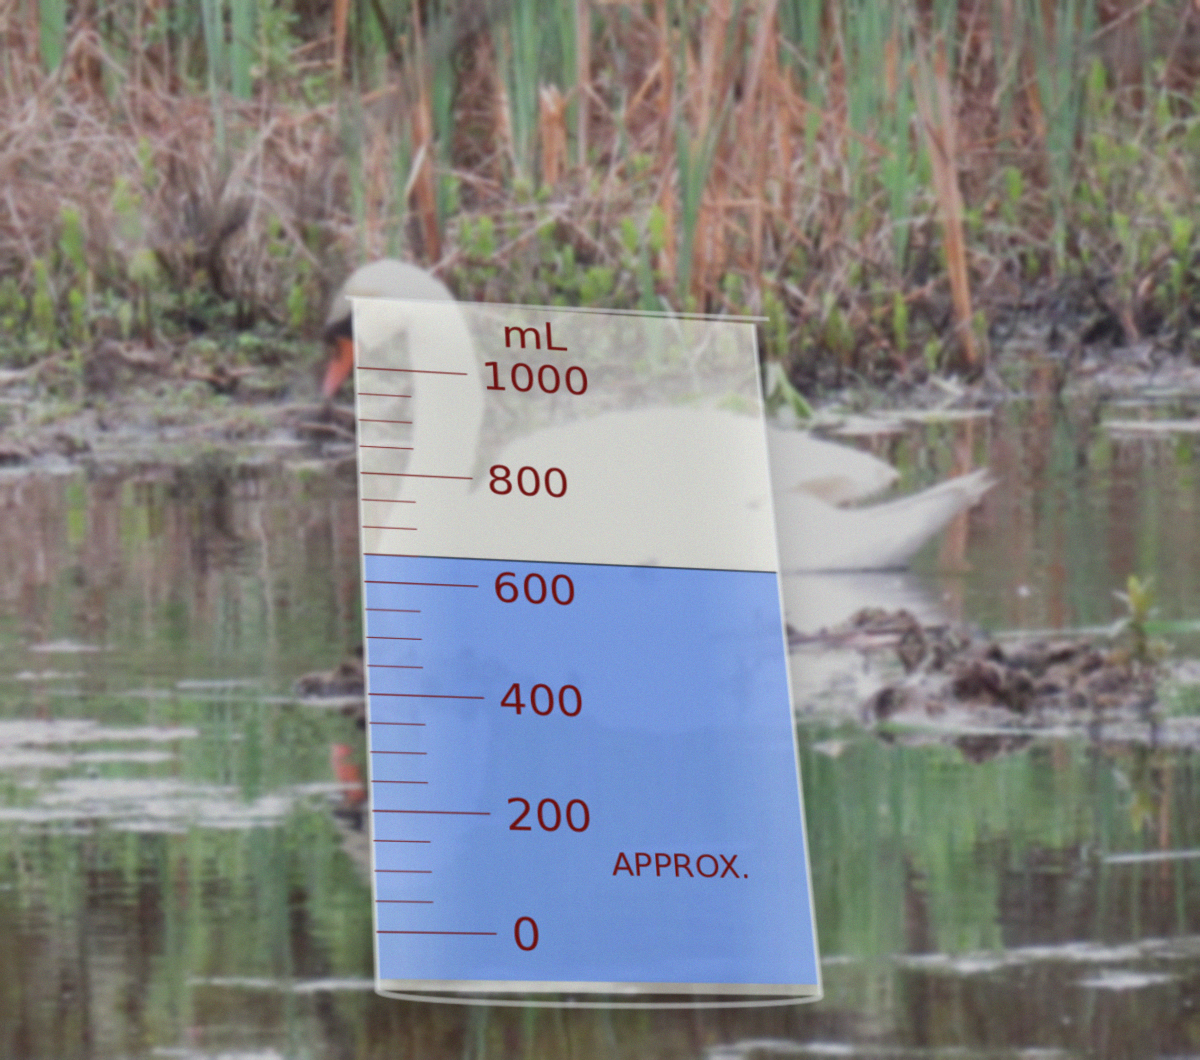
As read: **650** mL
